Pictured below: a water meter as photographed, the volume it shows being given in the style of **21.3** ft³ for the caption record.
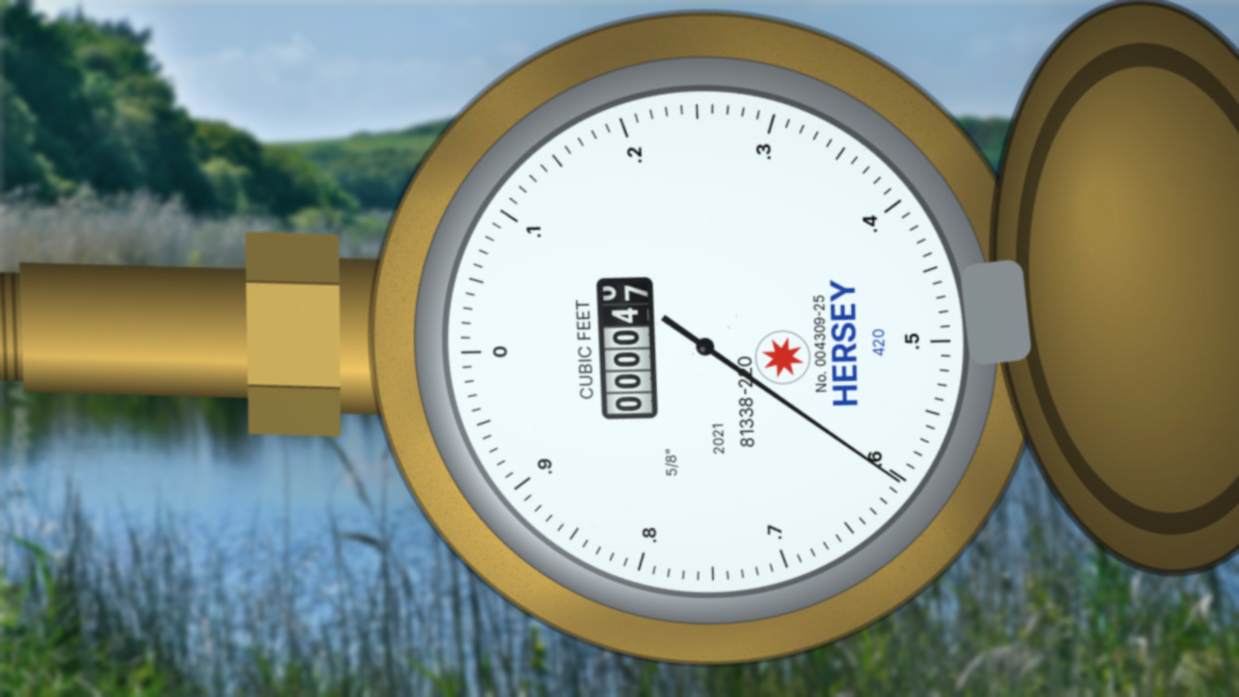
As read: **46.60** ft³
